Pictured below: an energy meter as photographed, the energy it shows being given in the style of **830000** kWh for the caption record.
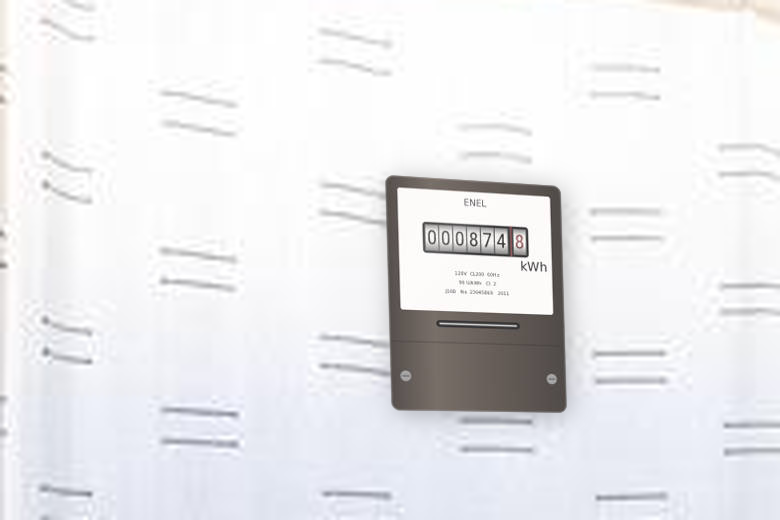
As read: **874.8** kWh
